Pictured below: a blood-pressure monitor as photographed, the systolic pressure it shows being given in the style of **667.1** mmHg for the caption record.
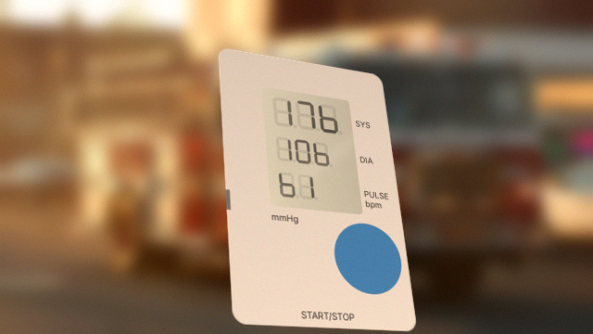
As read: **176** mmHg
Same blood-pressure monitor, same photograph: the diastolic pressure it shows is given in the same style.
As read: **106** mmHg
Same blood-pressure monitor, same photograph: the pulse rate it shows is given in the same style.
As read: **61** bpm
